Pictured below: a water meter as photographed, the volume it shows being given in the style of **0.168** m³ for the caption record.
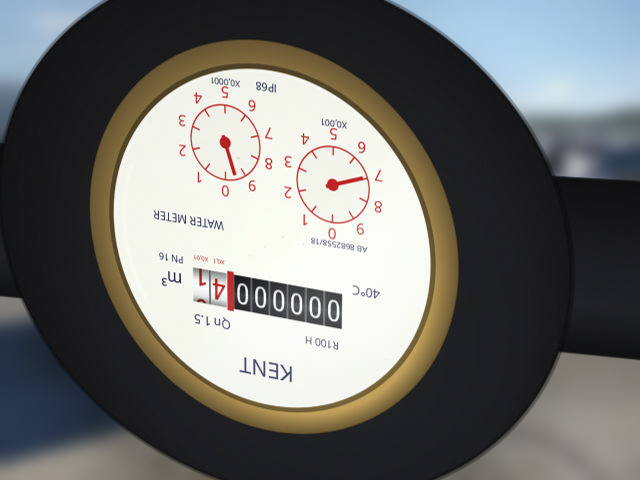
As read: **0.4069** m³
